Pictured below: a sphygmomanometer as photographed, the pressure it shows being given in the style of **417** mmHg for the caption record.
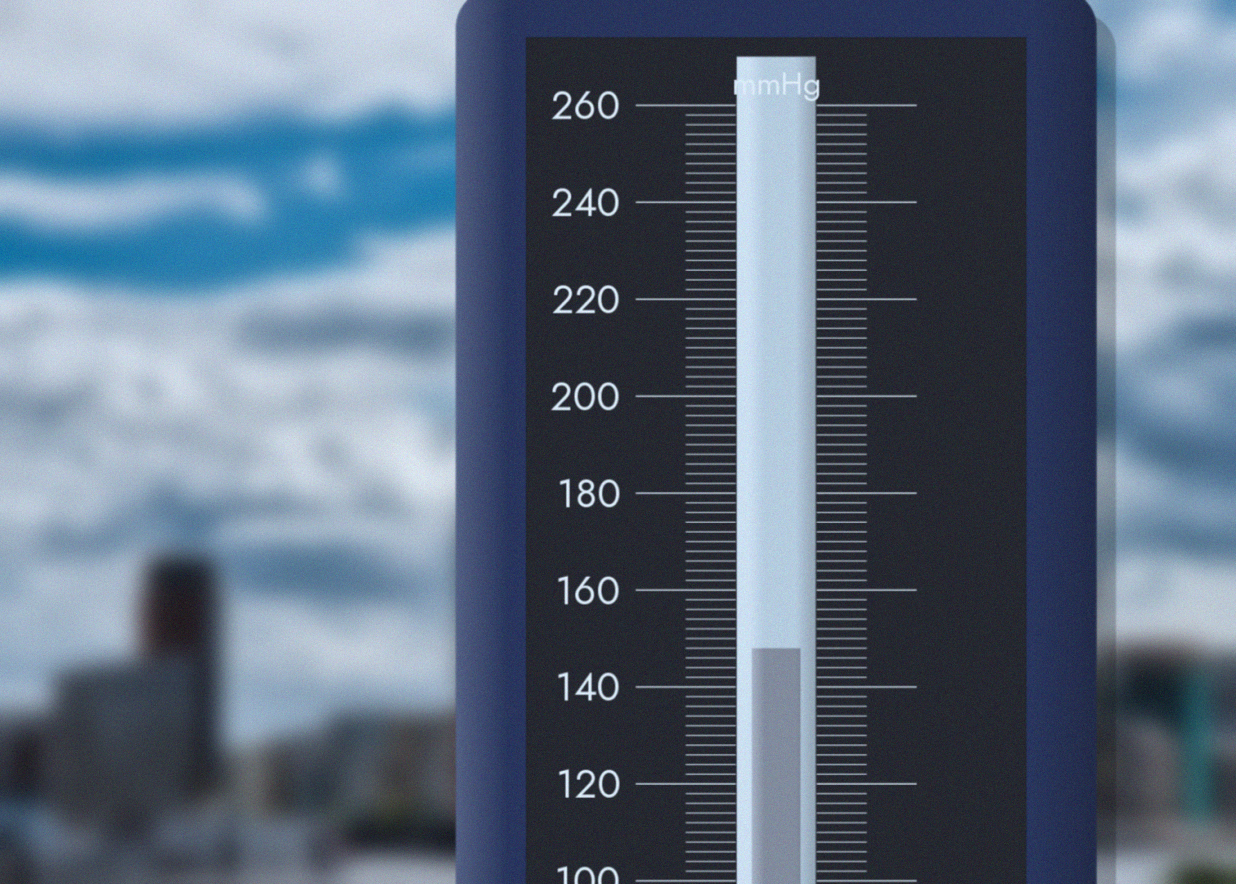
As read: **148** mmHg
